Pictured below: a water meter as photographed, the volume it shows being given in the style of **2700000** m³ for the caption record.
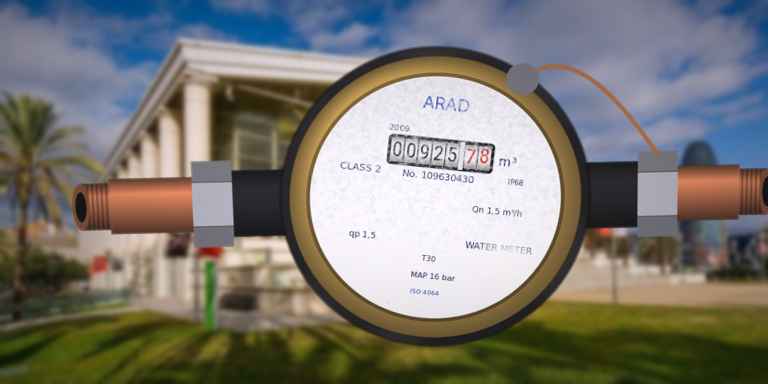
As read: **925.78** m³
